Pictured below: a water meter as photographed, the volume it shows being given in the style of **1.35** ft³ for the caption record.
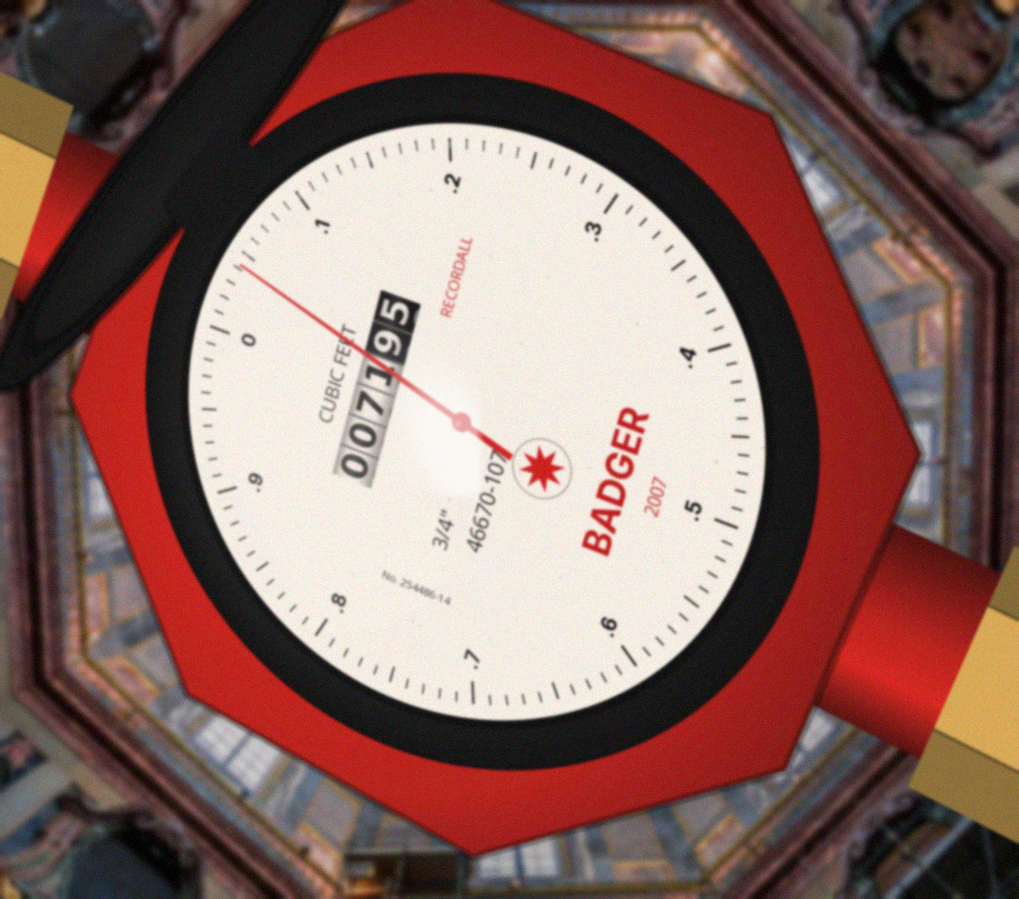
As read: **7195.04** ft³
